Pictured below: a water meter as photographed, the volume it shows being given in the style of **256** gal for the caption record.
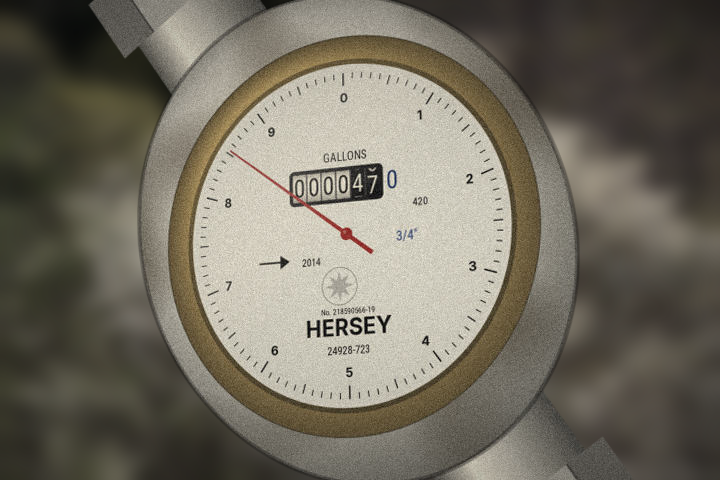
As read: **468.5** gal
